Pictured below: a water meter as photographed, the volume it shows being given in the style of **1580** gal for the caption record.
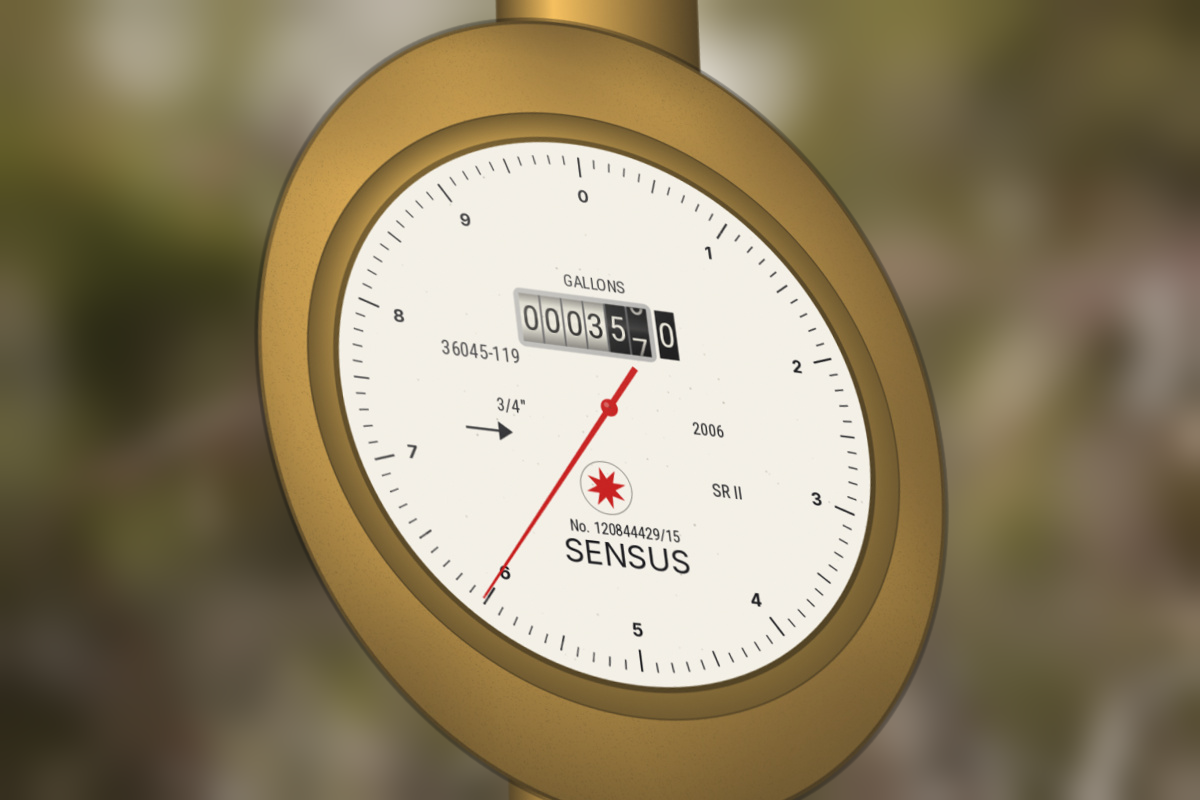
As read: **3566.0** gal
